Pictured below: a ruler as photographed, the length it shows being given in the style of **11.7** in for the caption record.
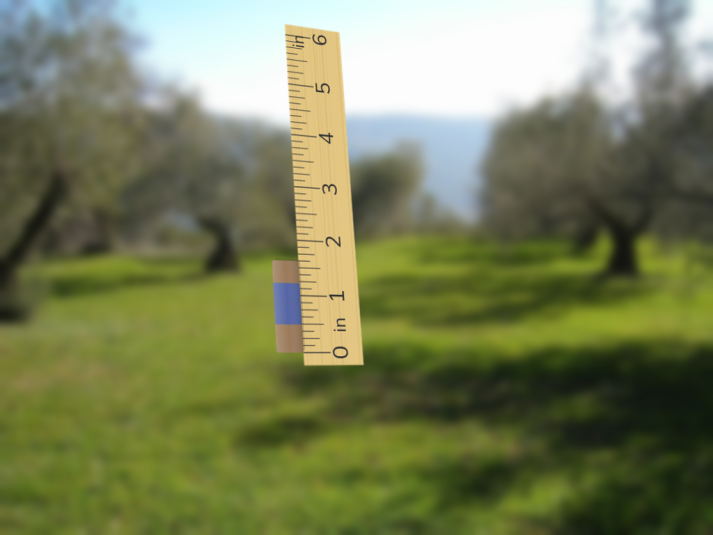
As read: **1.625** in
